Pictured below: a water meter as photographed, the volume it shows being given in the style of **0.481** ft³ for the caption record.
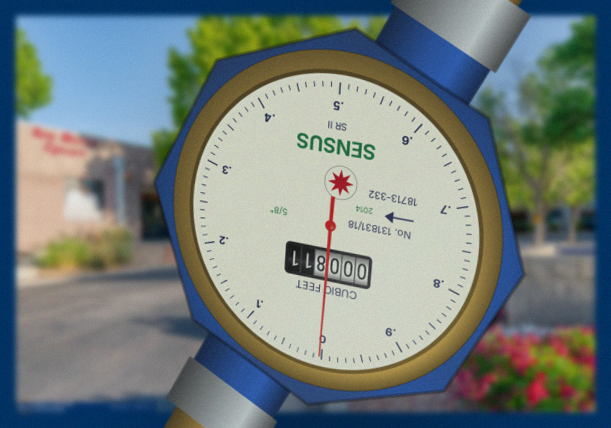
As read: **811.00** ft³
